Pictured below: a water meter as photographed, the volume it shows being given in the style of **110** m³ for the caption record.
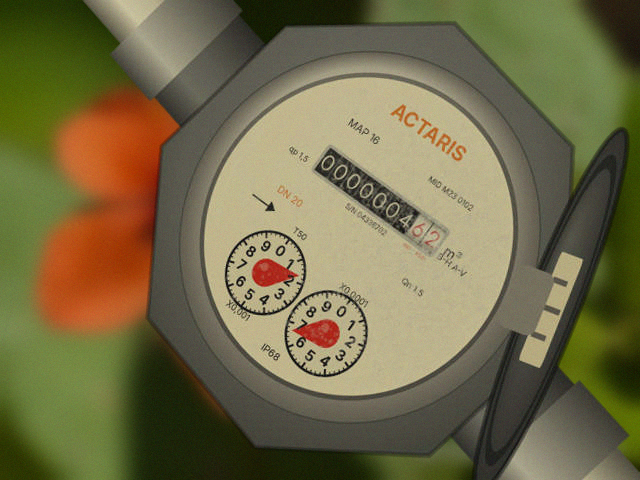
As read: **4.6216** m³
